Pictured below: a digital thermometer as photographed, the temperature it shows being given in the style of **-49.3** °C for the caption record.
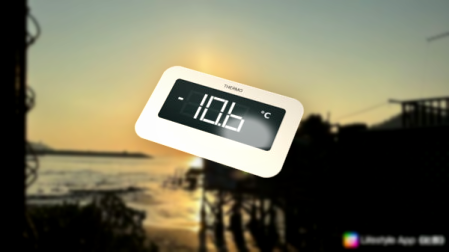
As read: **-10.6** °C
